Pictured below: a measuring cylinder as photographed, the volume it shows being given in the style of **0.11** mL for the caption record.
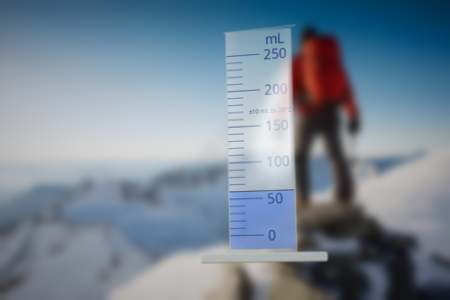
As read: **60** mL
